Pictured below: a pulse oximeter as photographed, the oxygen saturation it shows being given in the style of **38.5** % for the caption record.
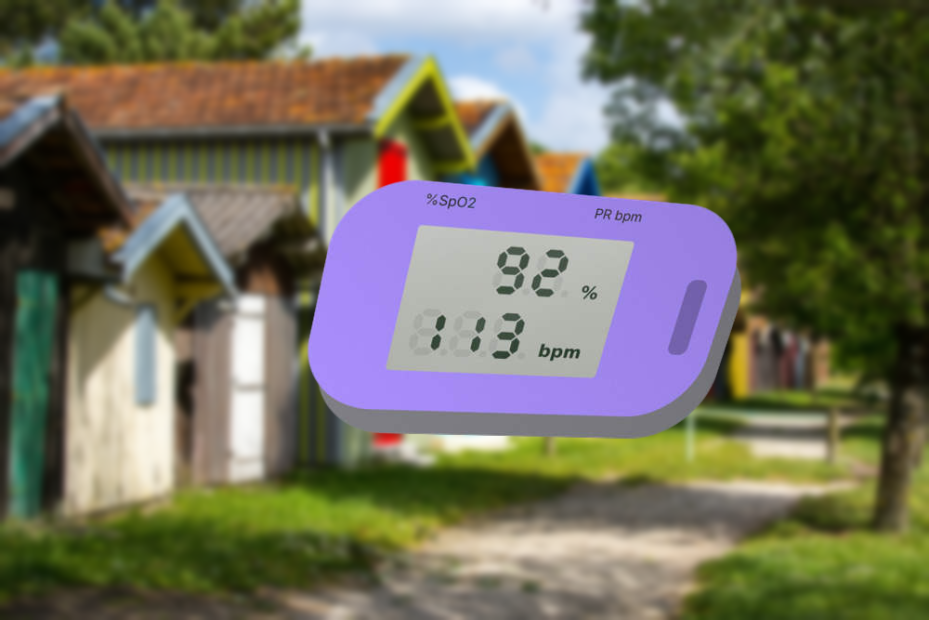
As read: **92** %
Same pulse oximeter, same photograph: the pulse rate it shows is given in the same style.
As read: **113** bpm
